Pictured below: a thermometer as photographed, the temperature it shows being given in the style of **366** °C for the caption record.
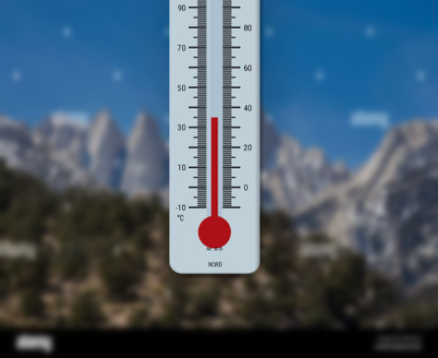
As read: **35** °C
